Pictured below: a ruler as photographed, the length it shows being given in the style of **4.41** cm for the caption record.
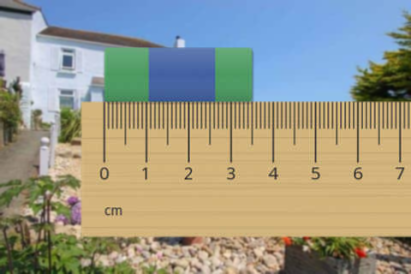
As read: **3.5** cm
